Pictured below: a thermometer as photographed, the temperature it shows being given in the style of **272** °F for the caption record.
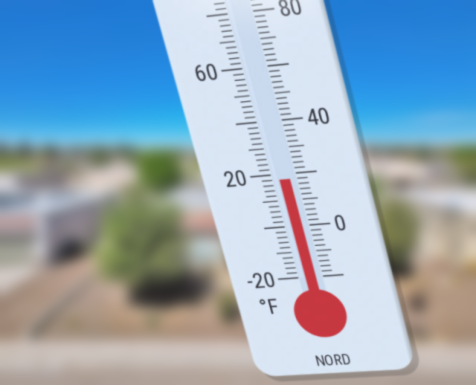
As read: **18** °F
